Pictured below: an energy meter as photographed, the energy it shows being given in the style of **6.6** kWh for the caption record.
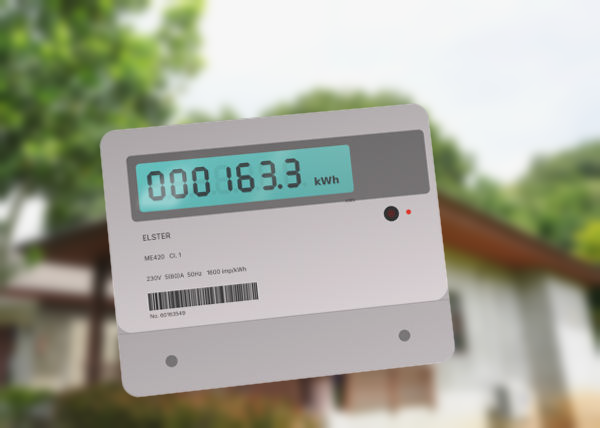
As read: **163.3** kWh
